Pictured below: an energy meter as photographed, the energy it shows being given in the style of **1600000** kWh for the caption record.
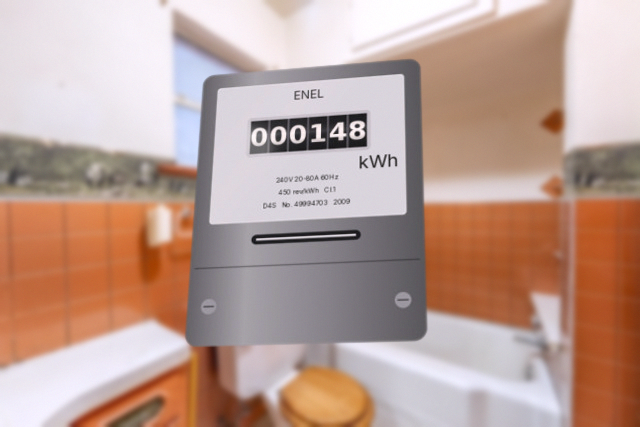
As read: **148** kWh
